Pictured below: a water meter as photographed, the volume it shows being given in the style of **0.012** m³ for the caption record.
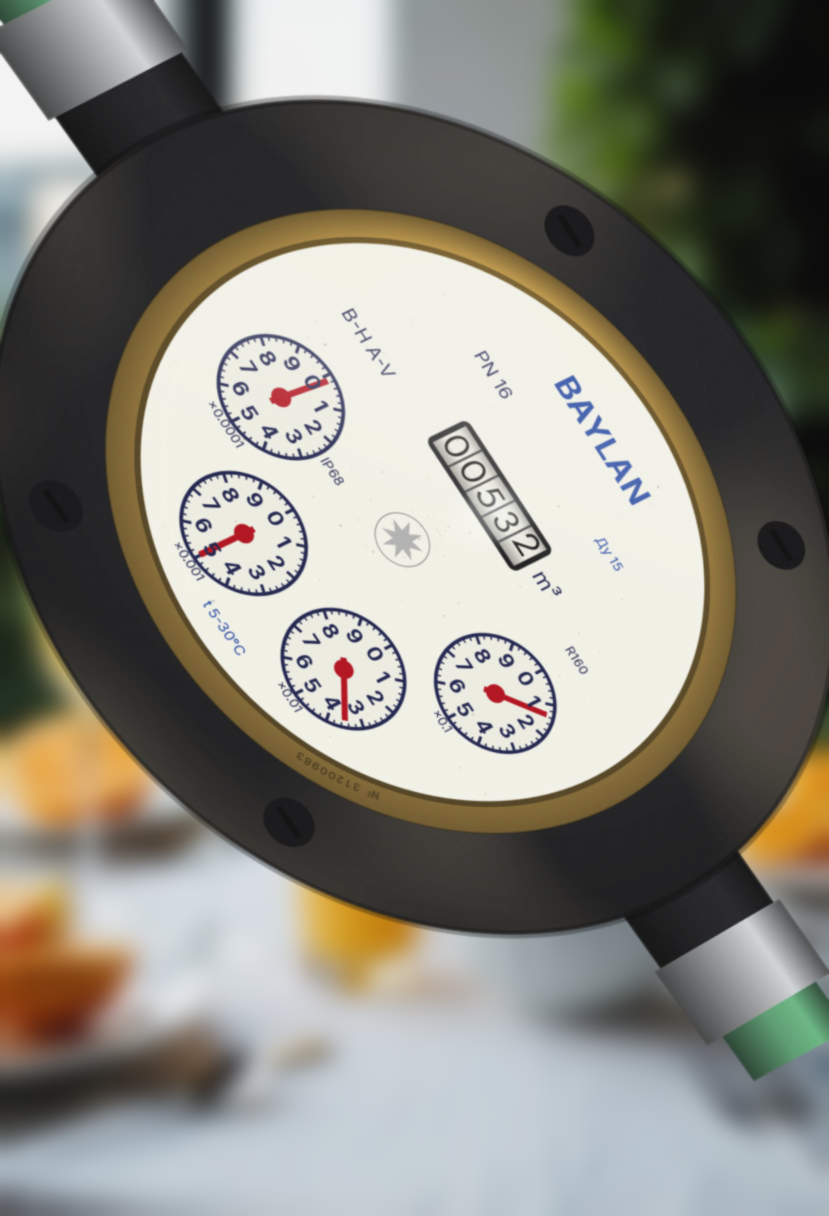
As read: **532.1350** m³
